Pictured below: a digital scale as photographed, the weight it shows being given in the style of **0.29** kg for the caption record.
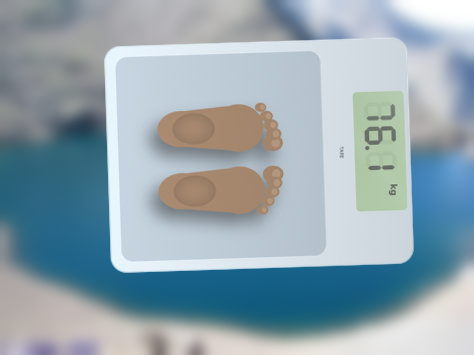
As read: **76.1** kg
